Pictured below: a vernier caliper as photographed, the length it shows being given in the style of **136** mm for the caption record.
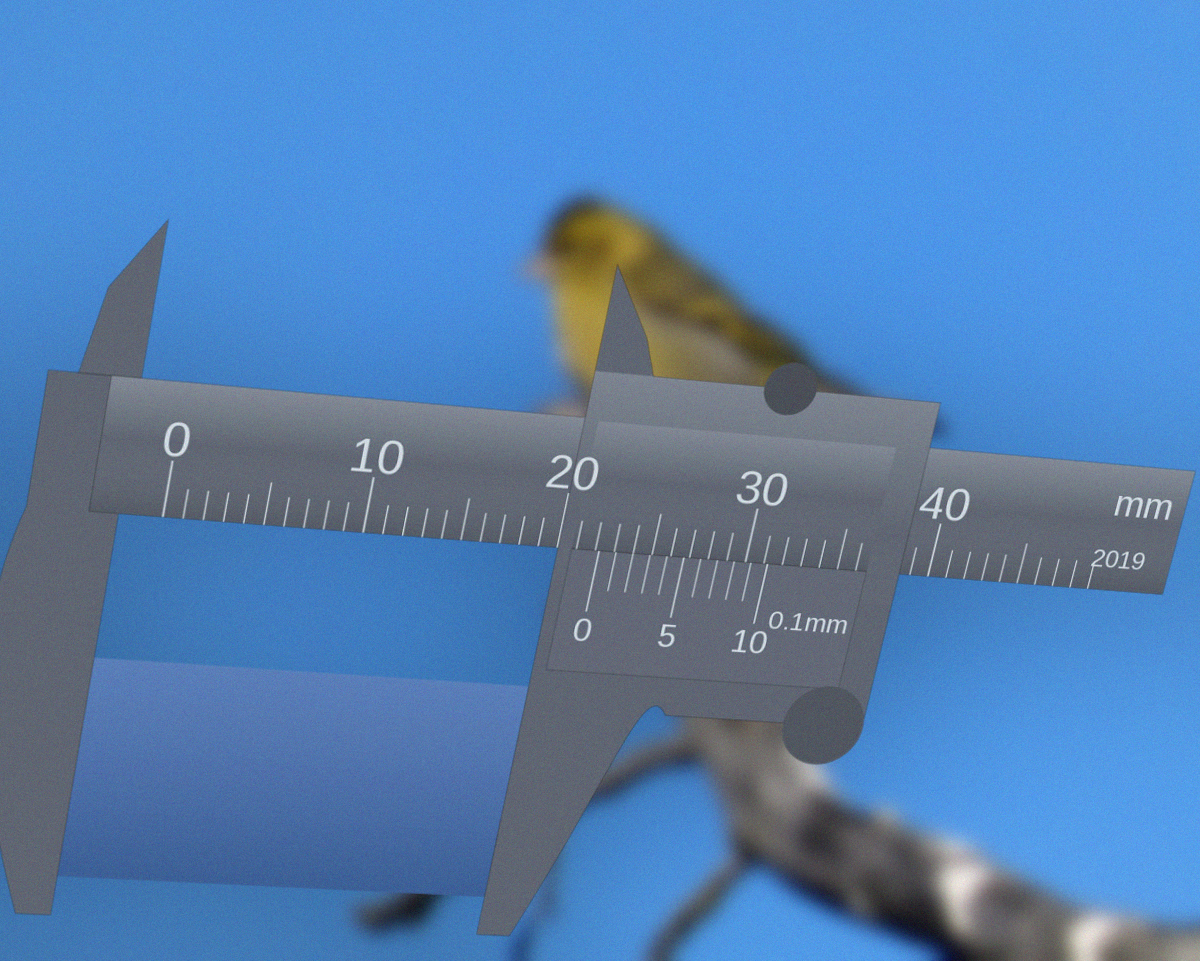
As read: **22.2** mm
